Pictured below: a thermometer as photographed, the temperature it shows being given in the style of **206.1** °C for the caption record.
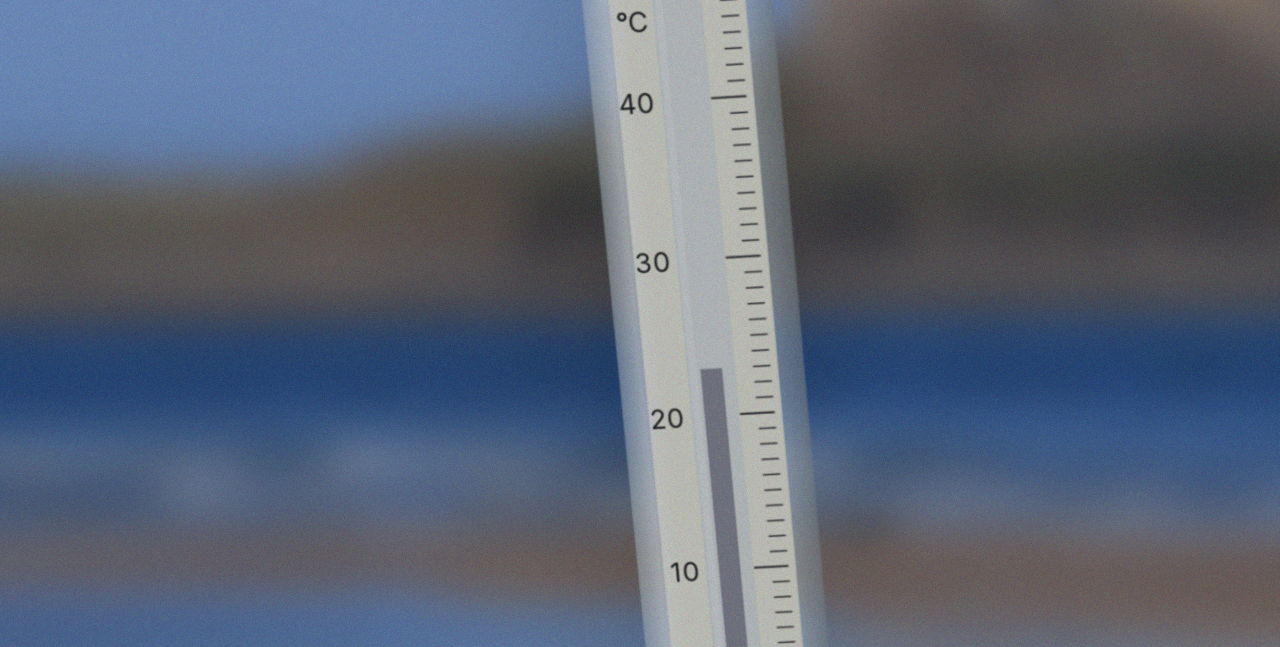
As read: **23** °C
